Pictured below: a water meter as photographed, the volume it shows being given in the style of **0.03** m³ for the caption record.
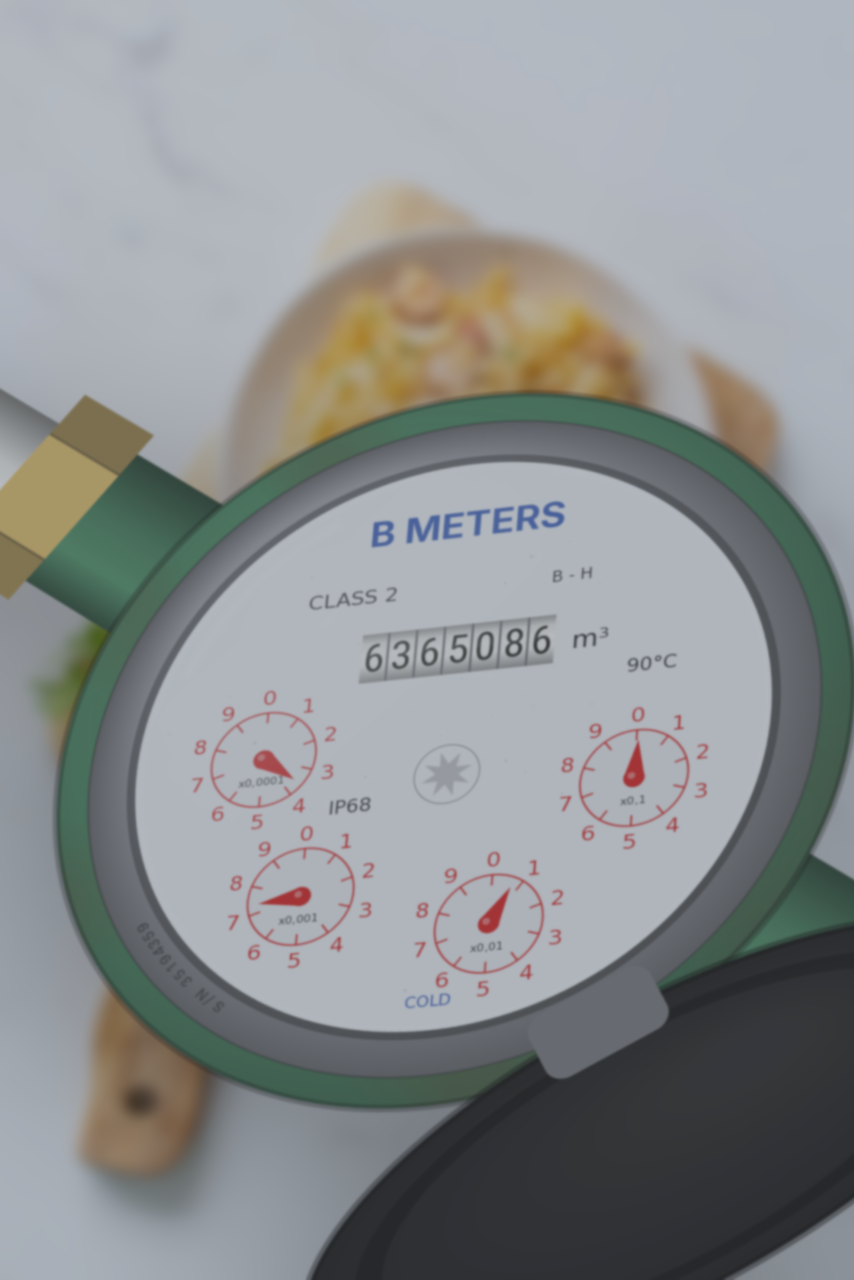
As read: **6365086.0073** m³
